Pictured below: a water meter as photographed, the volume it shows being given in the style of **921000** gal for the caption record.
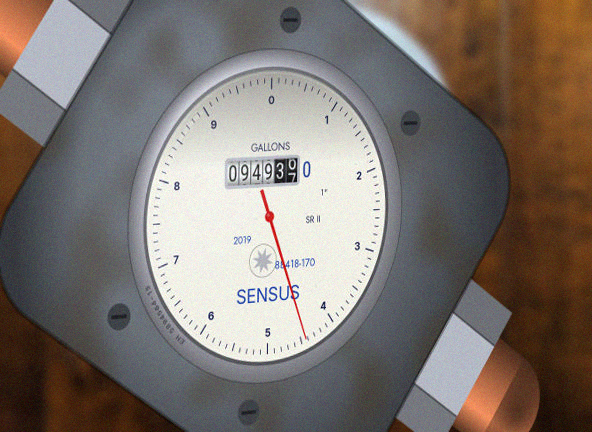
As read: **949364.4** gal
